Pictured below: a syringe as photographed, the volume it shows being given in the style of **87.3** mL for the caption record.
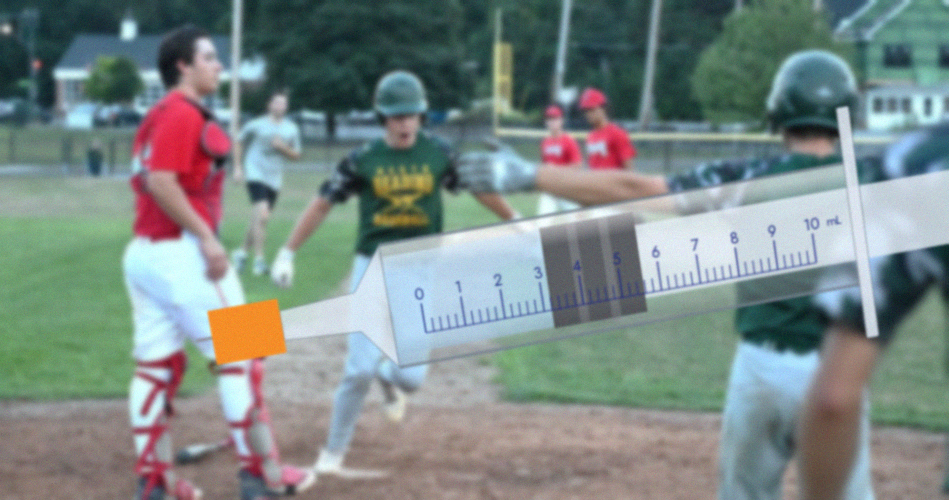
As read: **3.2** mL
